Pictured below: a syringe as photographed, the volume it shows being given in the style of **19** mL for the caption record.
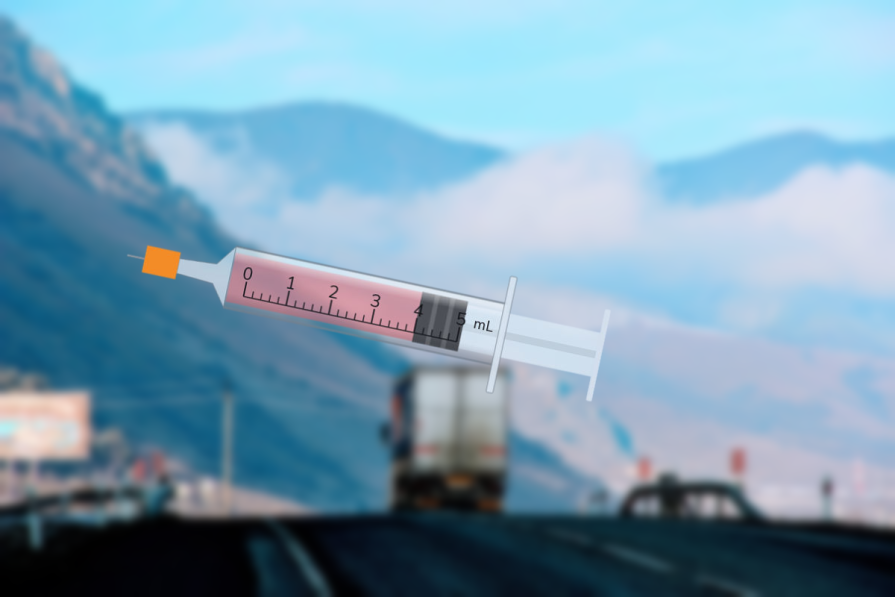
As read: **4** mL
